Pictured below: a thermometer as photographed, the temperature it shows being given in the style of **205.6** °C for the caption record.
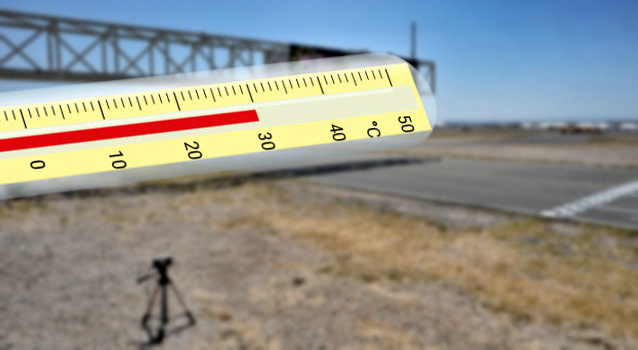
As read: **30** °C
